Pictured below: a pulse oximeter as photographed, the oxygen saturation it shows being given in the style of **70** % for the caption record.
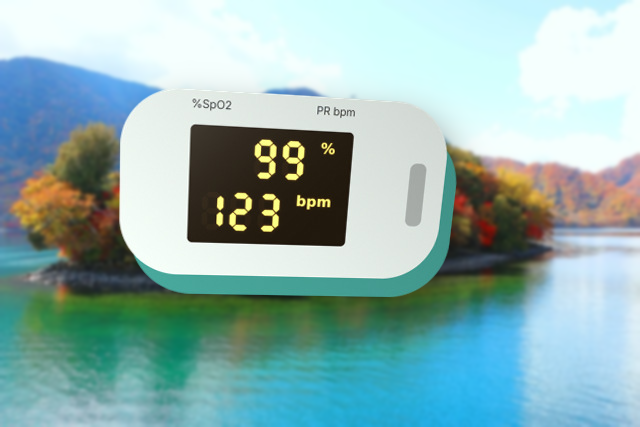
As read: **99** %
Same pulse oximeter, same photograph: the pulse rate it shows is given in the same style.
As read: **123** bpm
